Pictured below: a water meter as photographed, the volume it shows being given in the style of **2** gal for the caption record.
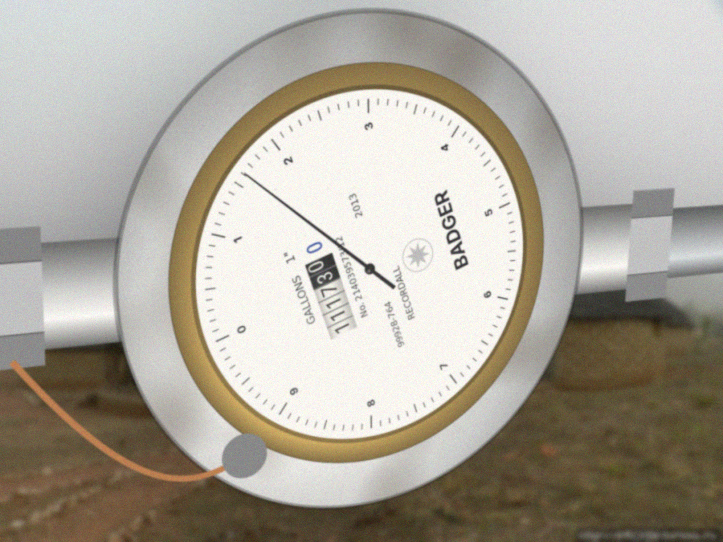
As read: **1117301.6** gal
